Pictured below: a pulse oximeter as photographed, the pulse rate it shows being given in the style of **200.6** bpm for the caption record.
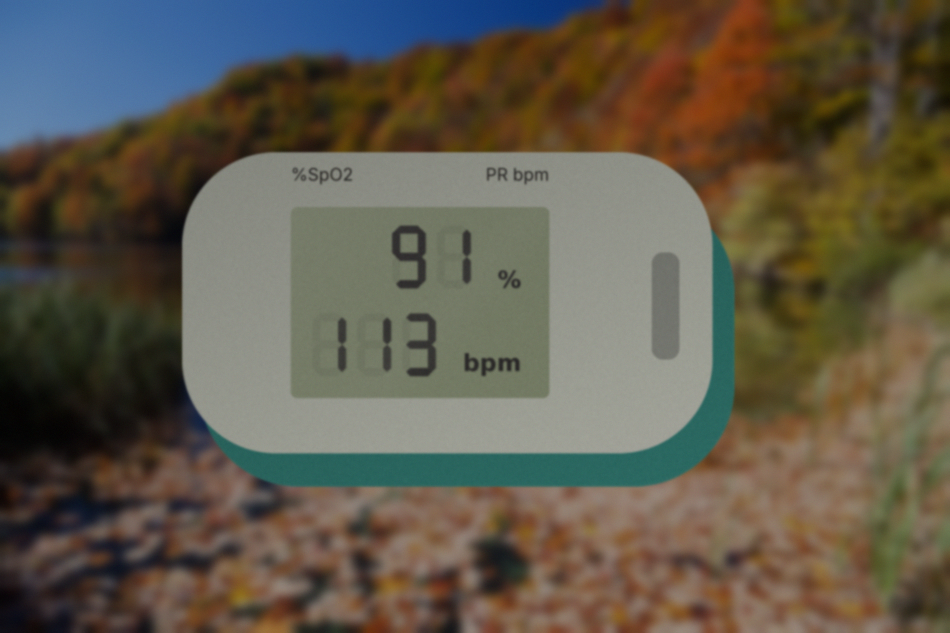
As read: **113** bpm
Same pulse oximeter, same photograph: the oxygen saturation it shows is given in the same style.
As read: **91** %
